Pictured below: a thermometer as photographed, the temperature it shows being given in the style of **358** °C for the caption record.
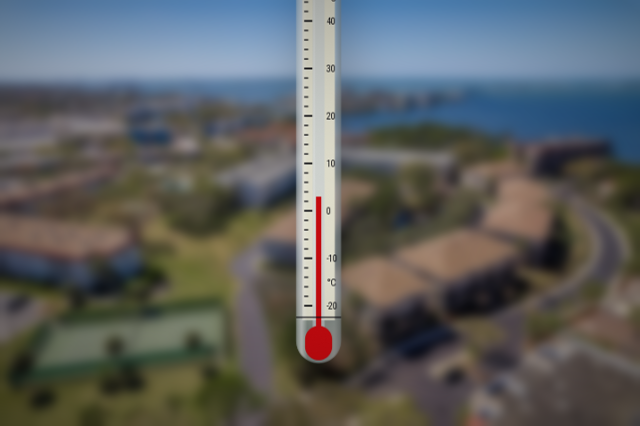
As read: **3** °C
